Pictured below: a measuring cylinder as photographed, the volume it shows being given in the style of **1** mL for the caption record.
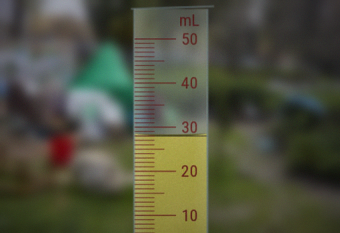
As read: **28** mL
